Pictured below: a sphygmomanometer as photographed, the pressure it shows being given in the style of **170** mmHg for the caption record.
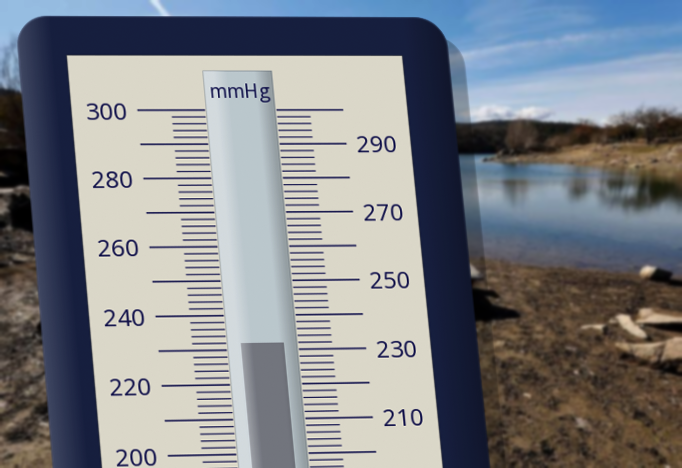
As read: **232** mmHg
